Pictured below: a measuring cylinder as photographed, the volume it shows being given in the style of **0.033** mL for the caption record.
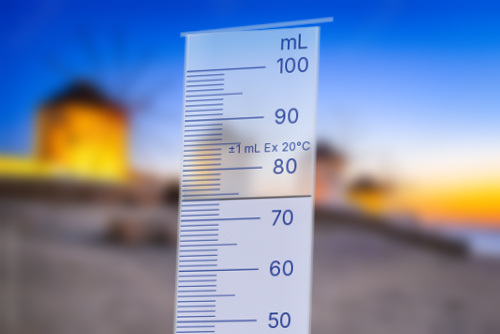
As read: **74** mL
